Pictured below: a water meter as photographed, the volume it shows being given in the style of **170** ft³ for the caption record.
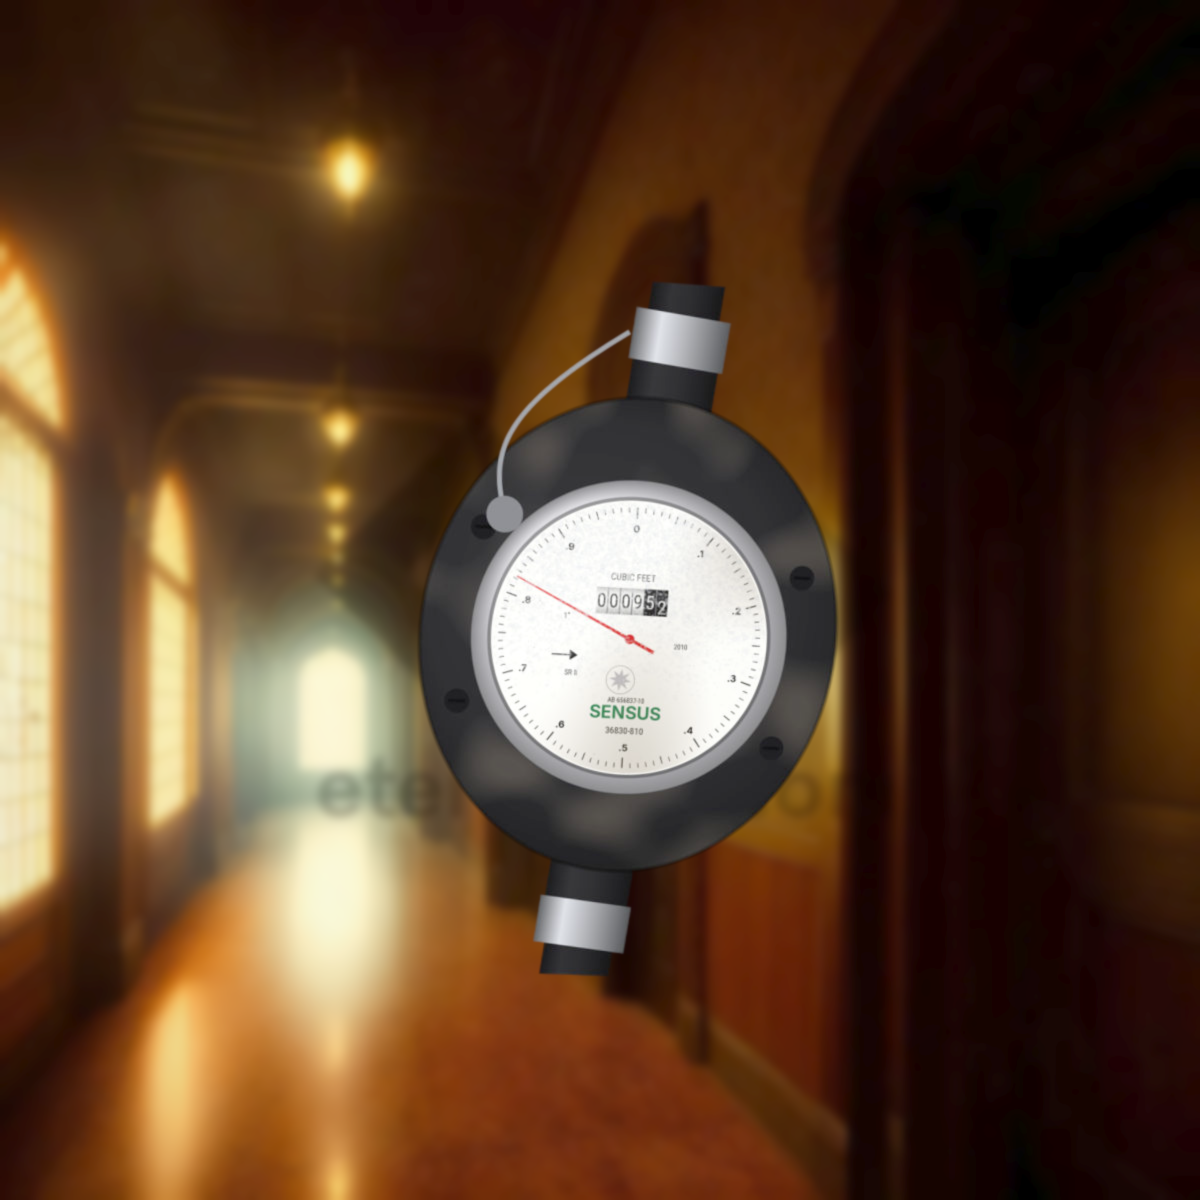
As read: **951.82** ft³
